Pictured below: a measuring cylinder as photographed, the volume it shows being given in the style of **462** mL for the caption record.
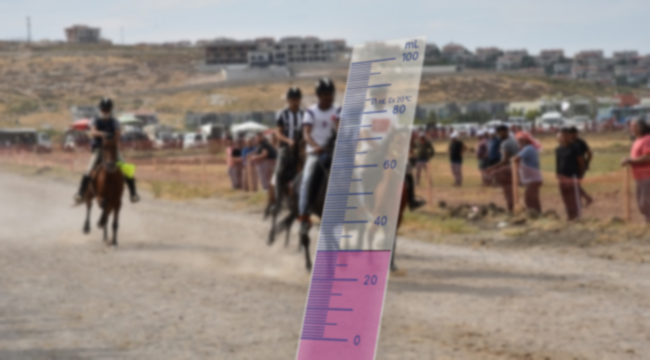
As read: **30** mL
